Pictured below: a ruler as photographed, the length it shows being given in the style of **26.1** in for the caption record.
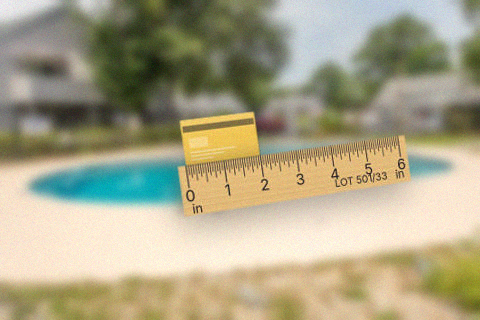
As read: **2** in
